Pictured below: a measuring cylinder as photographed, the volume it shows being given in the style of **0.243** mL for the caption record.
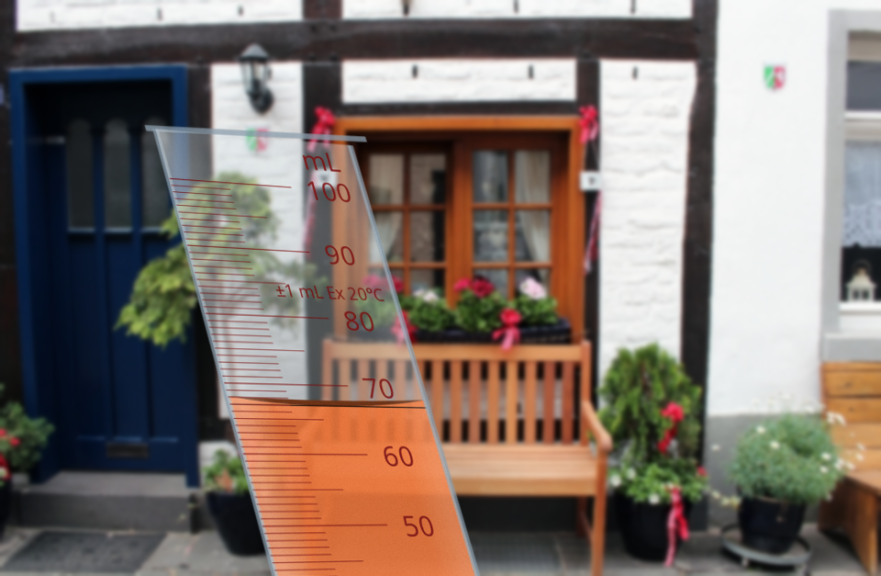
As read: **67** mL
